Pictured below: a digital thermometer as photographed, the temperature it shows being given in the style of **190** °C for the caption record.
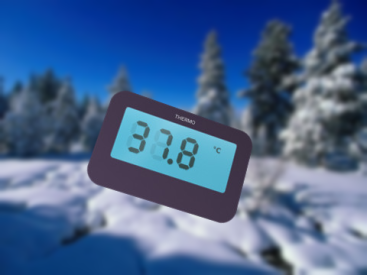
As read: **37.8** °C
